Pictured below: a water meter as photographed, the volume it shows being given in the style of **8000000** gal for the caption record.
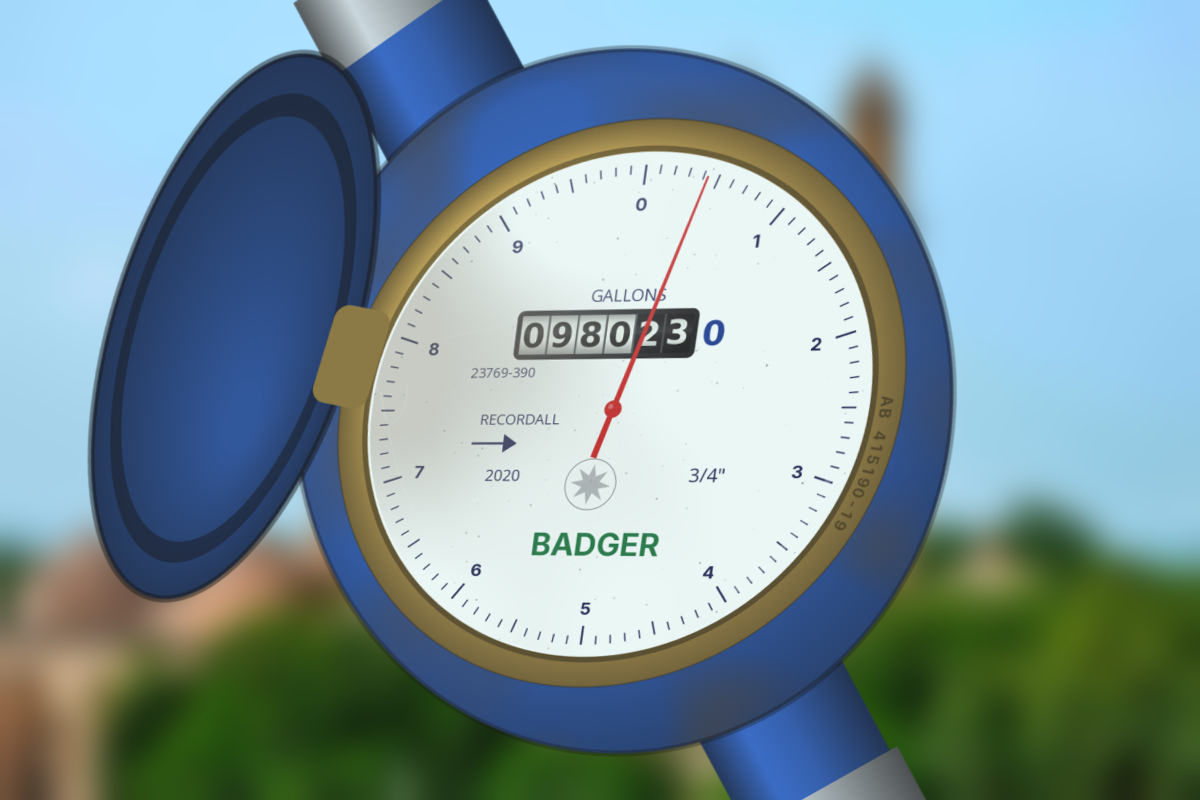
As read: **980230.4** gal
